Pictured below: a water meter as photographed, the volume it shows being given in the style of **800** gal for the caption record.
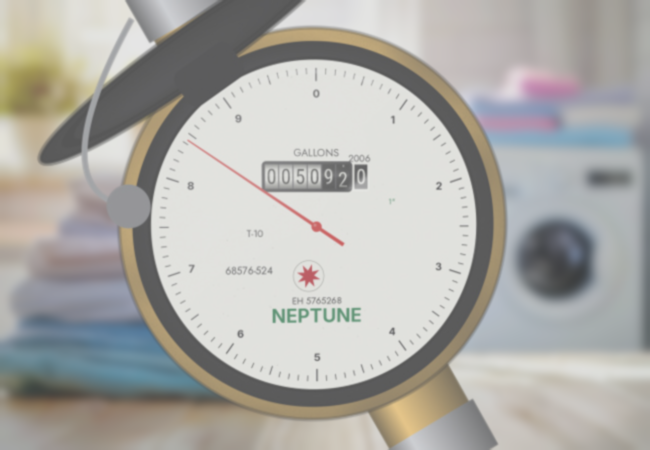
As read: **50918.4** gal
